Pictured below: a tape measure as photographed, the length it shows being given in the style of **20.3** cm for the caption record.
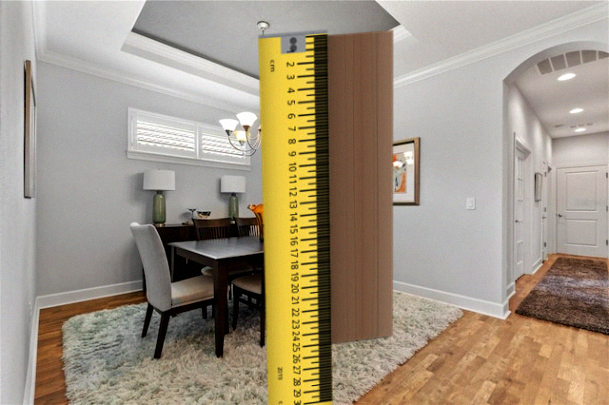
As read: **25** cm
